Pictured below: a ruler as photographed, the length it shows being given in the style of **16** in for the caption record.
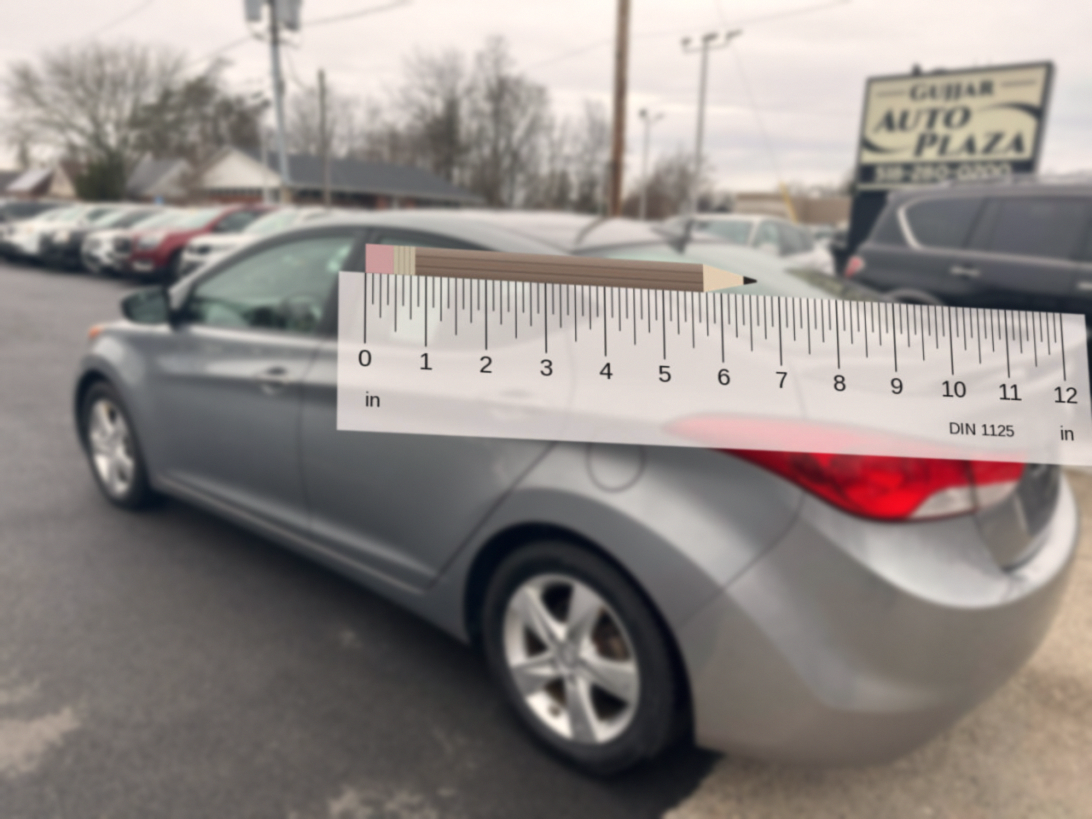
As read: **6.625** in
